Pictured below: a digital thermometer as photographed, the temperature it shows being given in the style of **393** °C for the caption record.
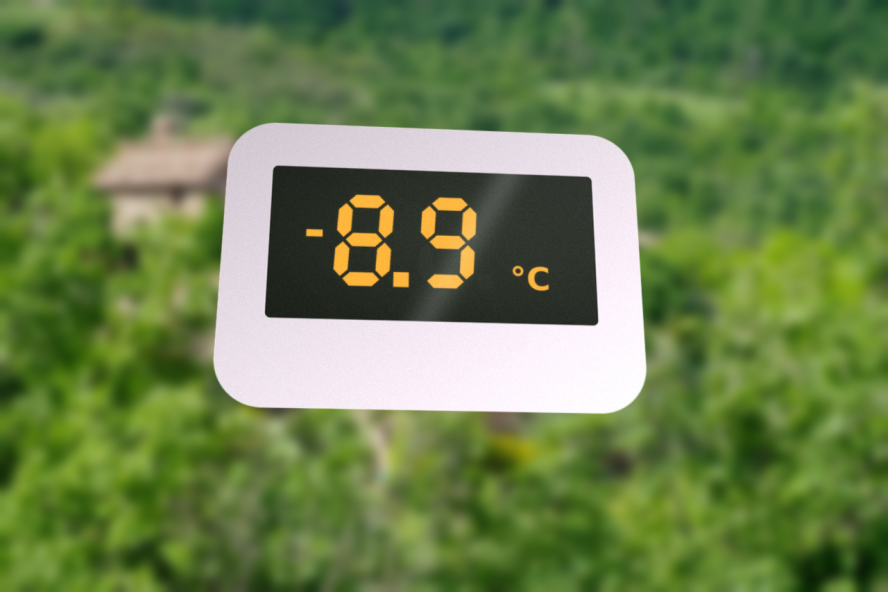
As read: **-8.9** °C
